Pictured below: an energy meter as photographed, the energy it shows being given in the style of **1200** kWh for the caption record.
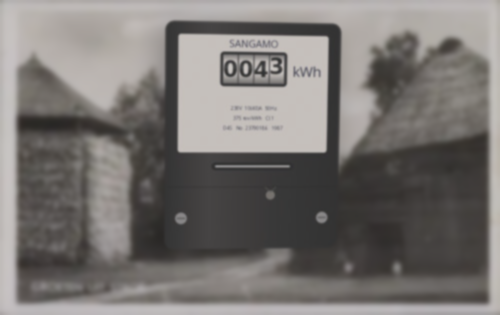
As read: **43** kWh
